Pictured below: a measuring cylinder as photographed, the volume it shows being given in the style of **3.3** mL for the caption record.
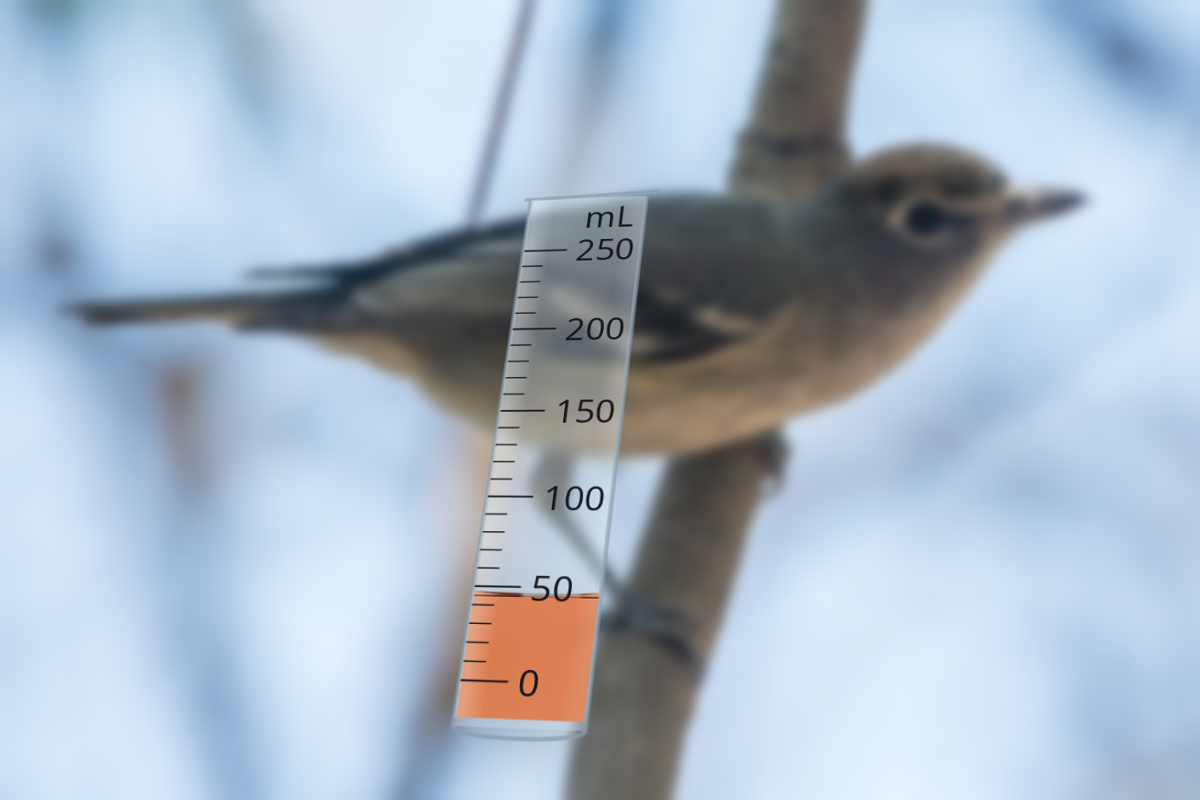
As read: **45** mL
